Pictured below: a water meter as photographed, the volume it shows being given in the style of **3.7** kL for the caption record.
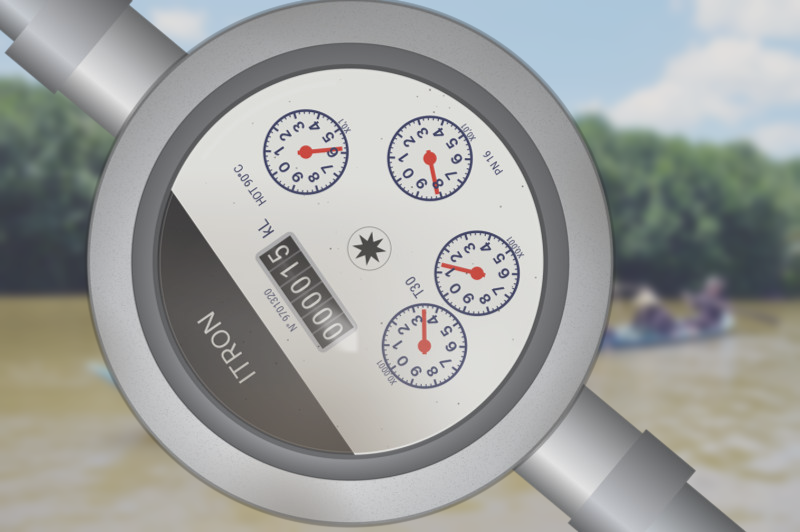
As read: **15.5813** kL
